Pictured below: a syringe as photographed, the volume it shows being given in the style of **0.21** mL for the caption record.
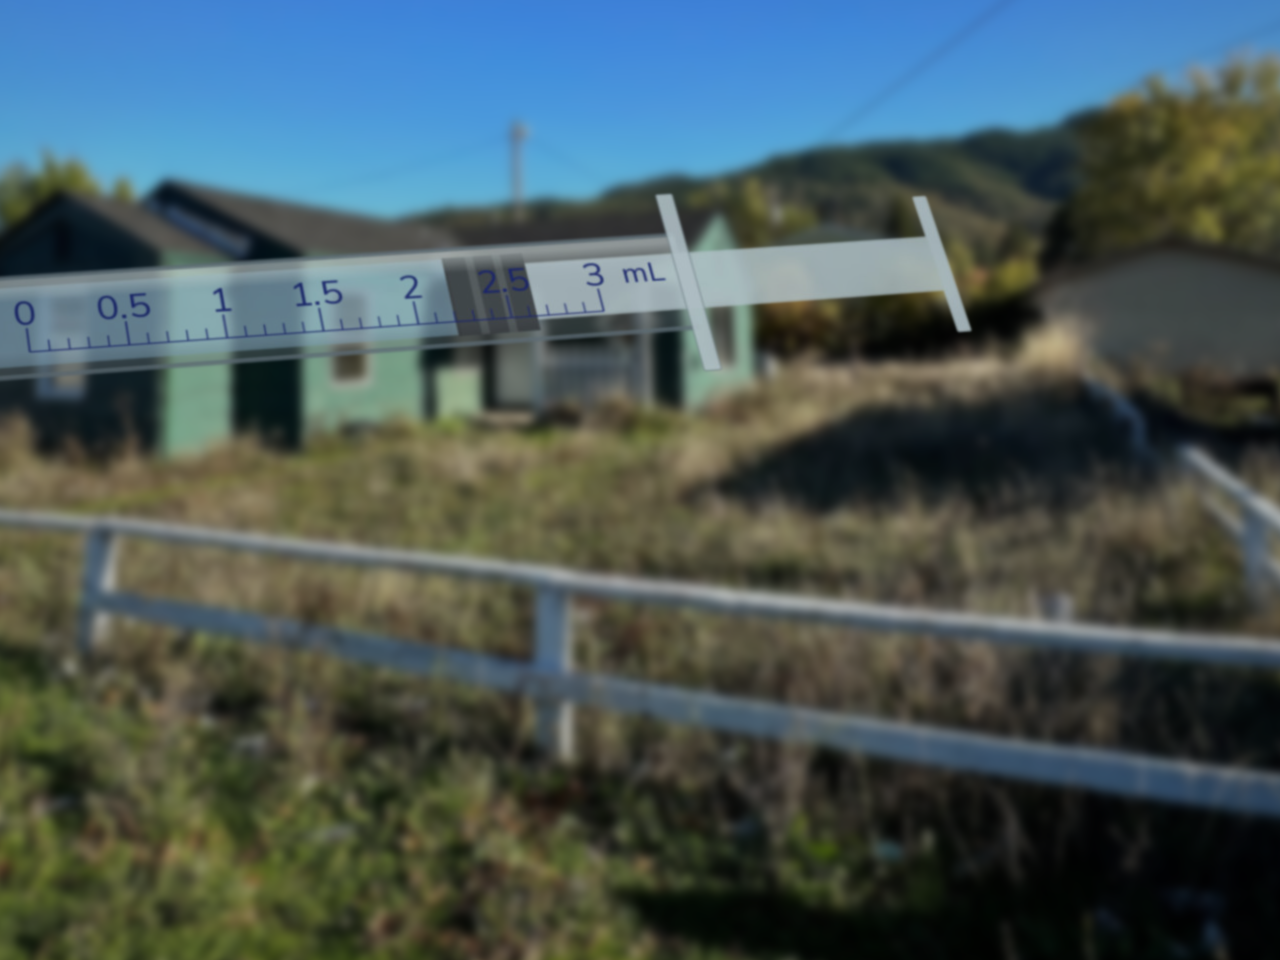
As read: **2.2** mL
